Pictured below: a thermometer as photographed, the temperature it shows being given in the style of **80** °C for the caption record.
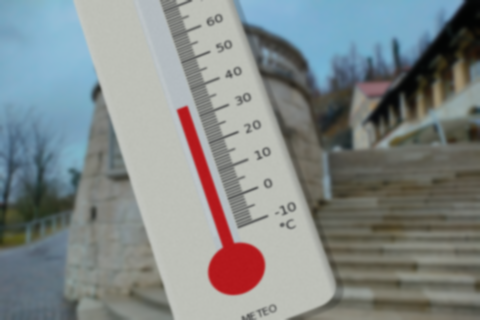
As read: **35** °C
